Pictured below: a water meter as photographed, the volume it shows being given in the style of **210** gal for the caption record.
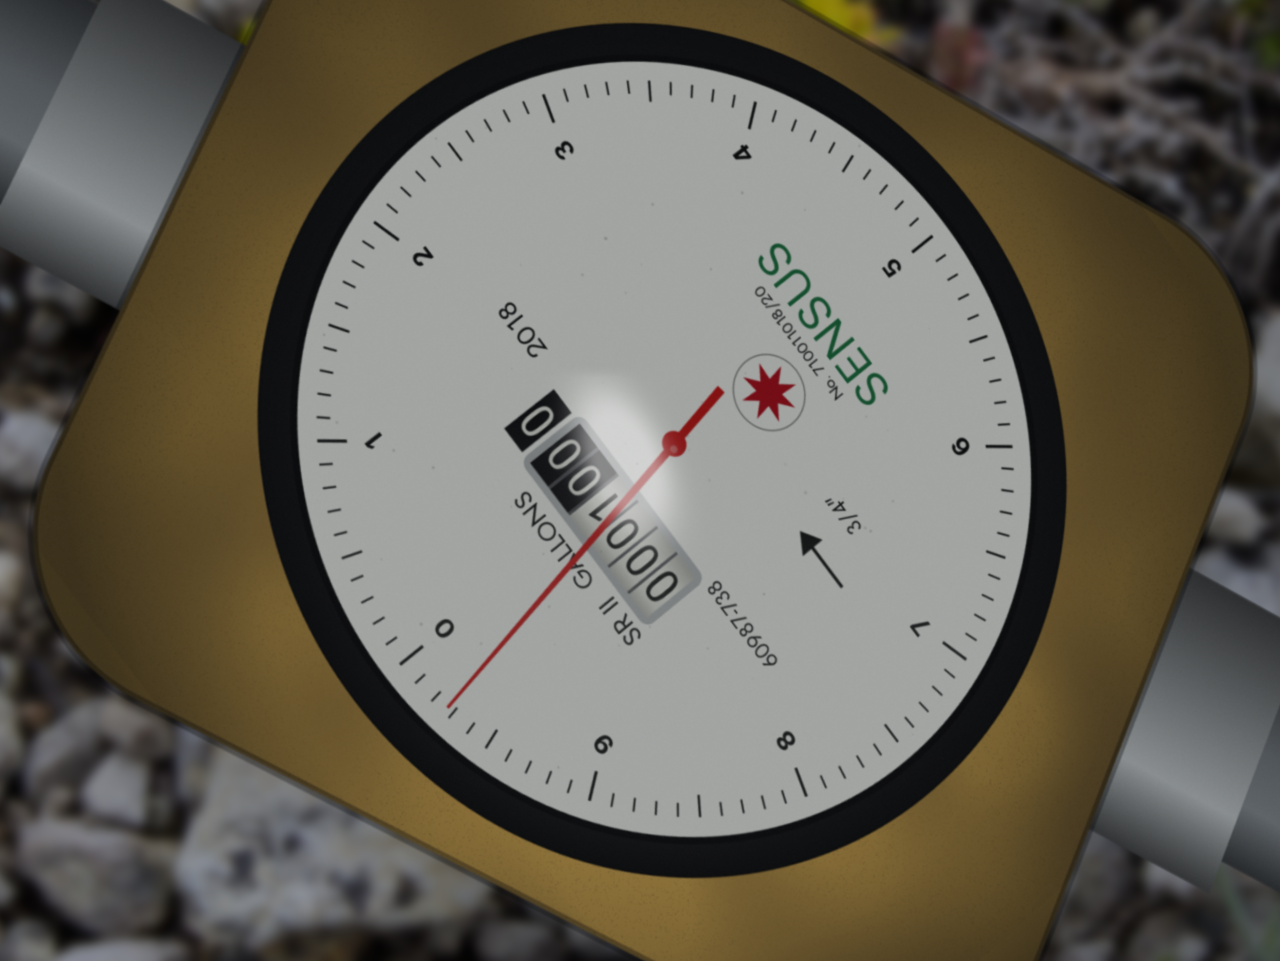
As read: **999.7** gal
